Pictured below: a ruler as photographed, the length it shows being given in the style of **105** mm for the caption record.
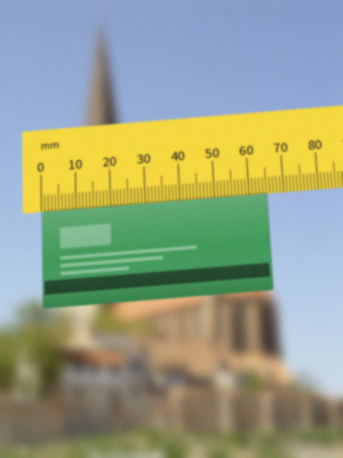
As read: **65** mm
